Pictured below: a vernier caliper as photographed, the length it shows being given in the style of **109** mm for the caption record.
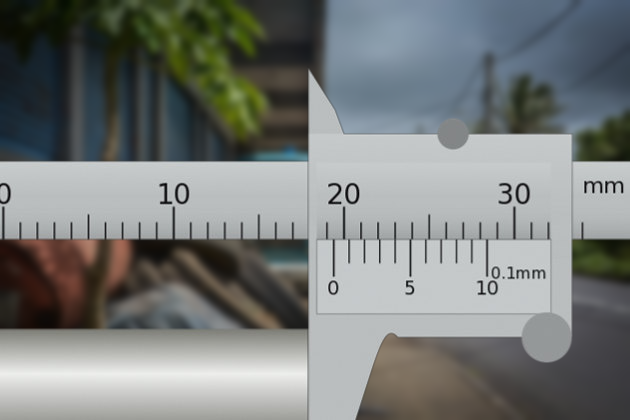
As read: **19.4** mm
